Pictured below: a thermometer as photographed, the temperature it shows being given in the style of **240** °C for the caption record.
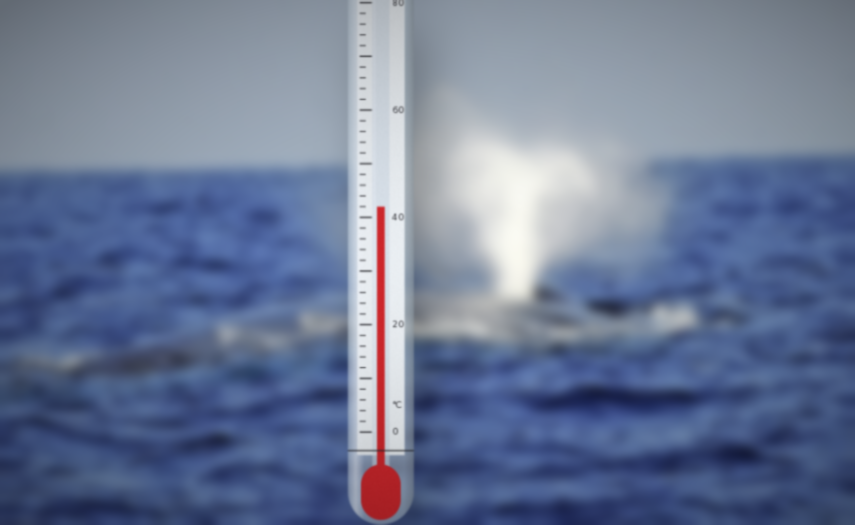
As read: **42** °C
